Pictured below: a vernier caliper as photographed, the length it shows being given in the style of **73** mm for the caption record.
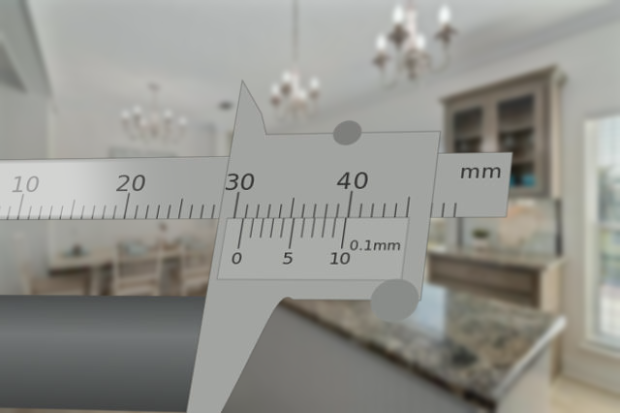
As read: **30.8** mm
